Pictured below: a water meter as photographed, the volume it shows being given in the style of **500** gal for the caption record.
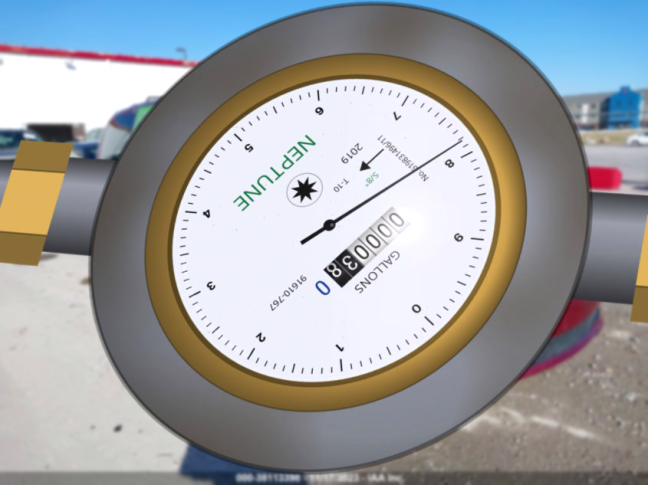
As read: **377.8** gal
